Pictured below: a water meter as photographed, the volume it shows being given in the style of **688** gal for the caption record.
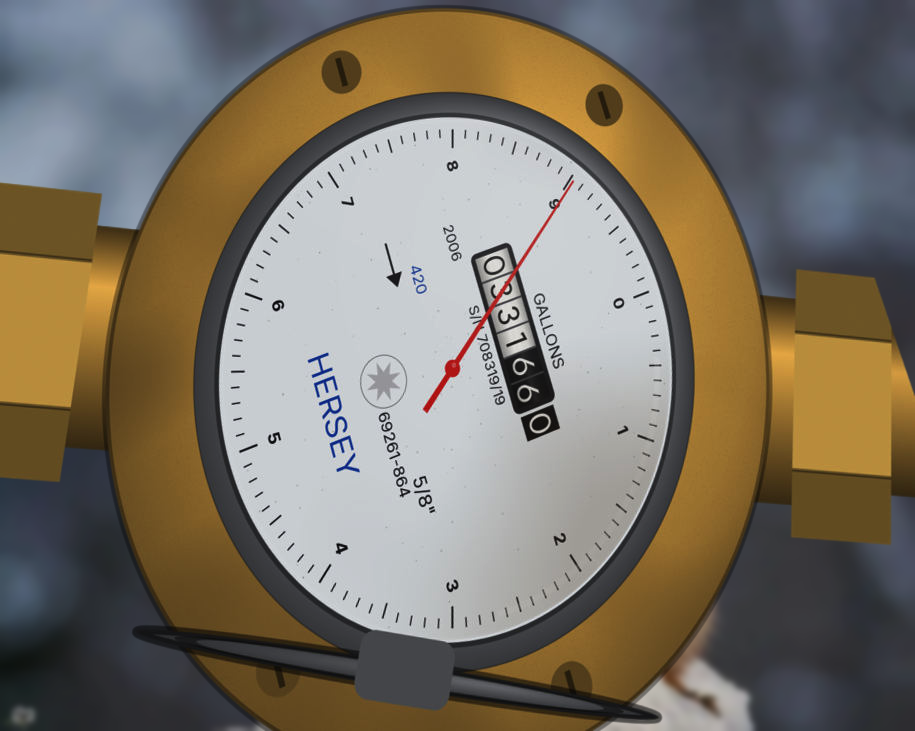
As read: **331659.0** gal
